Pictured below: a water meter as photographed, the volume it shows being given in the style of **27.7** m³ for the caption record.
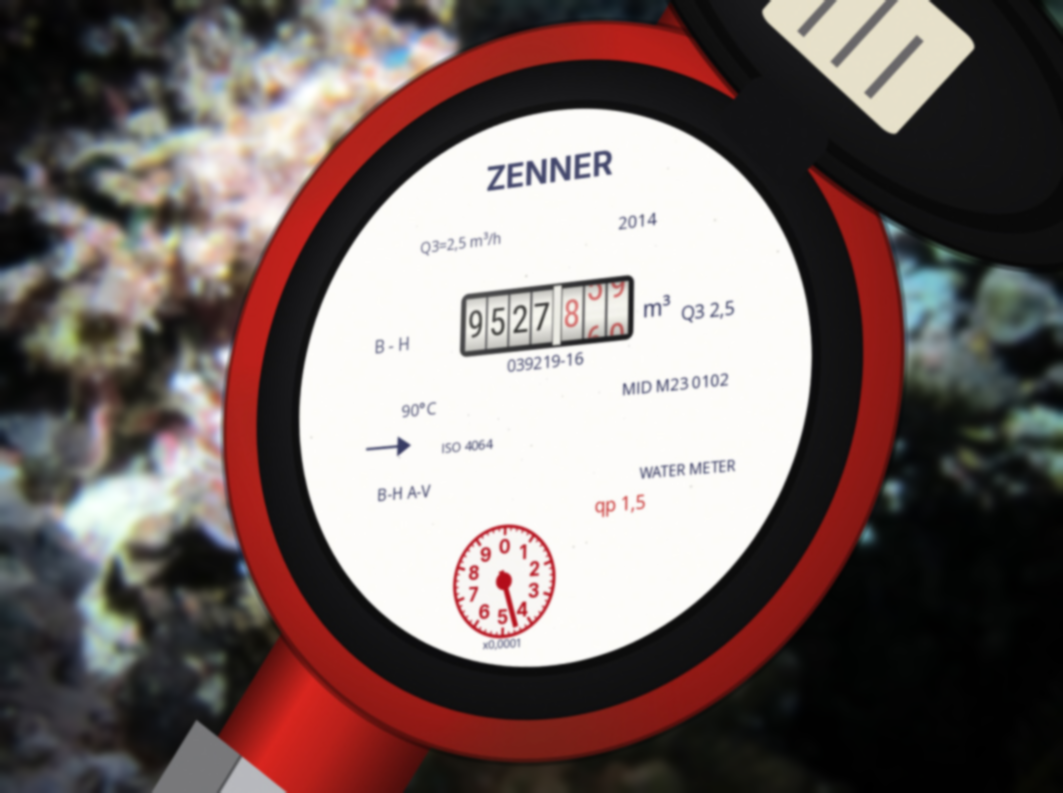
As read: **9527.8594** m³
